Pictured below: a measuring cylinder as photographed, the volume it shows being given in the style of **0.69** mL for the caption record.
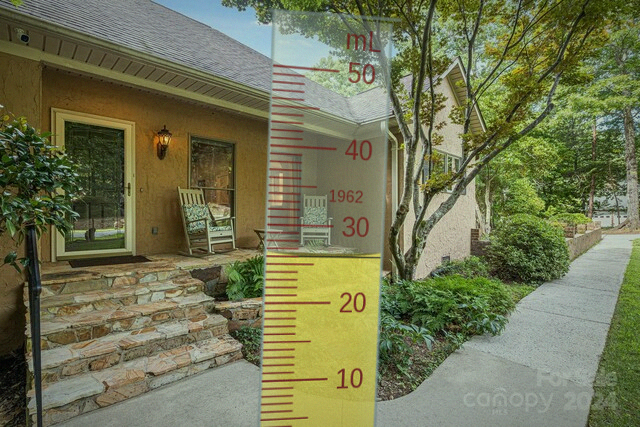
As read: **26** mL
